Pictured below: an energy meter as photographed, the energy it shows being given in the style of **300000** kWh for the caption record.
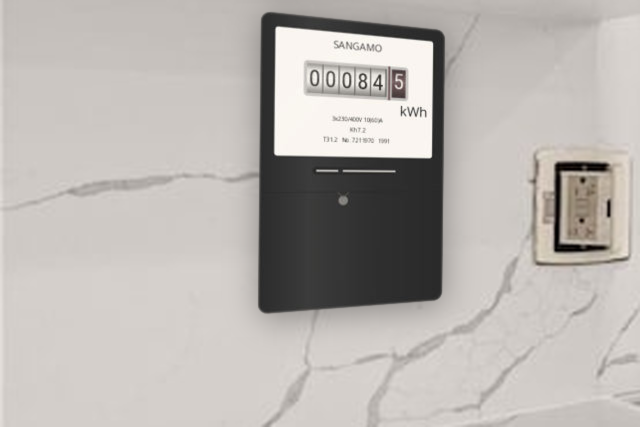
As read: **84.5** kWh
